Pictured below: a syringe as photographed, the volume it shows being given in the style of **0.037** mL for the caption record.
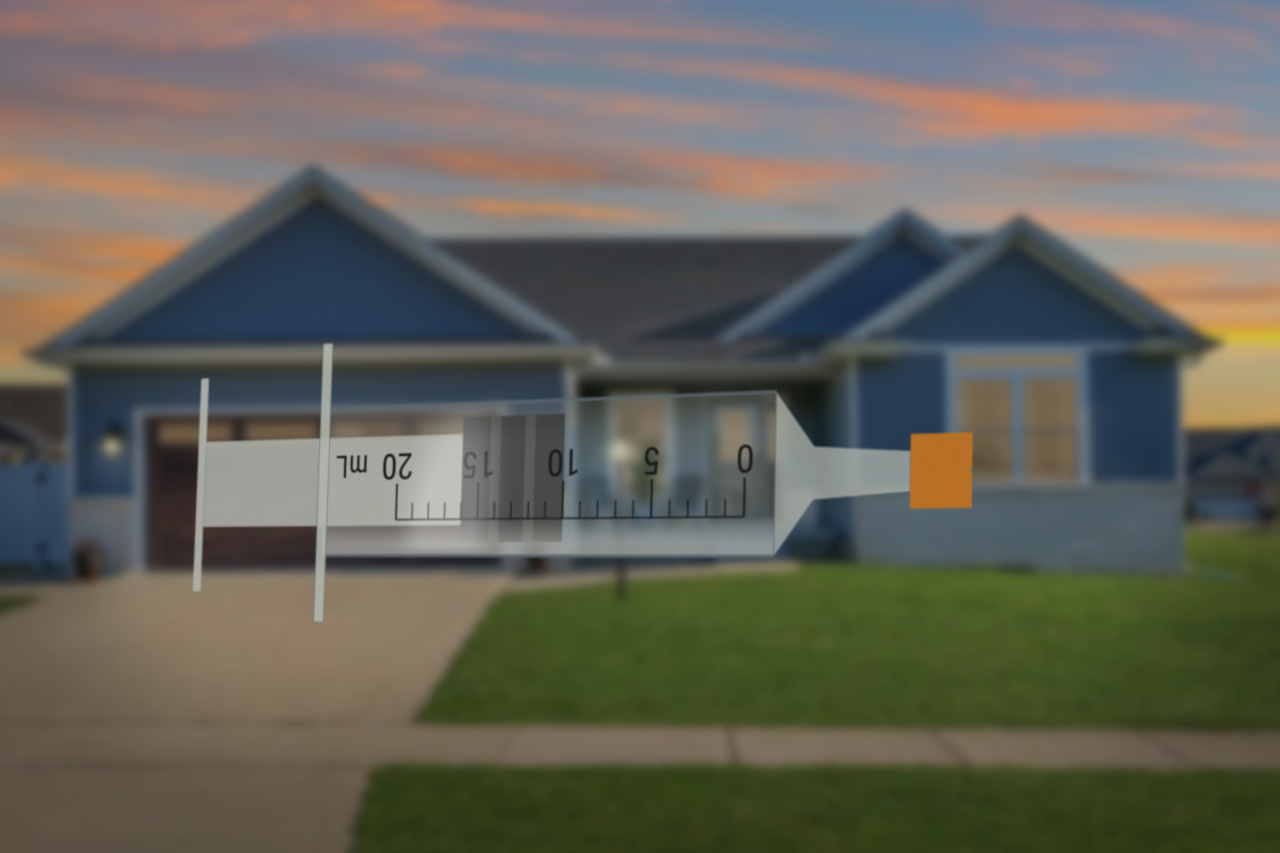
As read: **10** mL
